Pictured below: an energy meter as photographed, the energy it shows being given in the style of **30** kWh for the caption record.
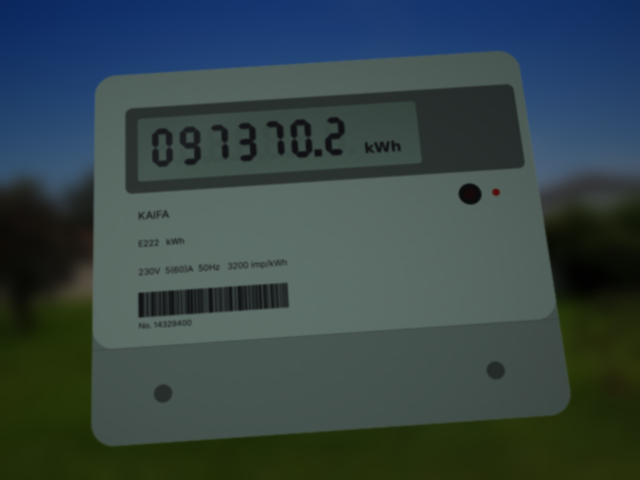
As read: **97370.2** kWh
